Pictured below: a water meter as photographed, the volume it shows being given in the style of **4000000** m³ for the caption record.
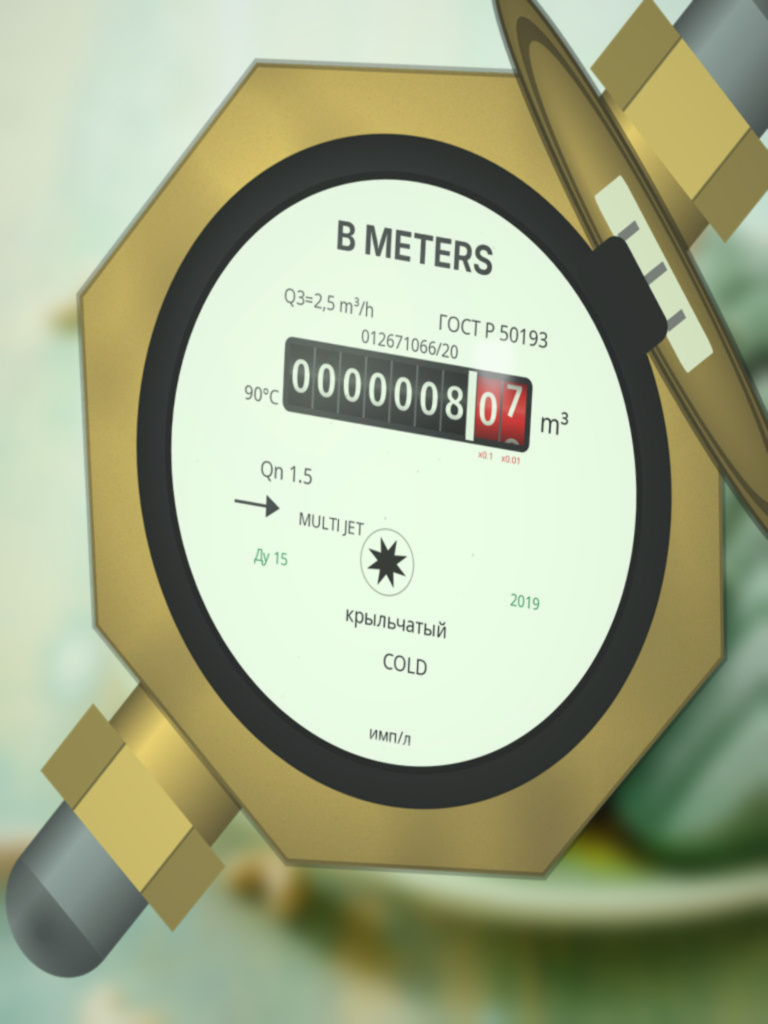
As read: **8.07** m³
